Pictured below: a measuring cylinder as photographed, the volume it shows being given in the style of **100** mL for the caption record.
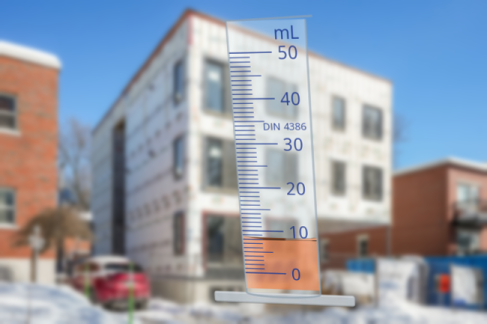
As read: **8** mL
